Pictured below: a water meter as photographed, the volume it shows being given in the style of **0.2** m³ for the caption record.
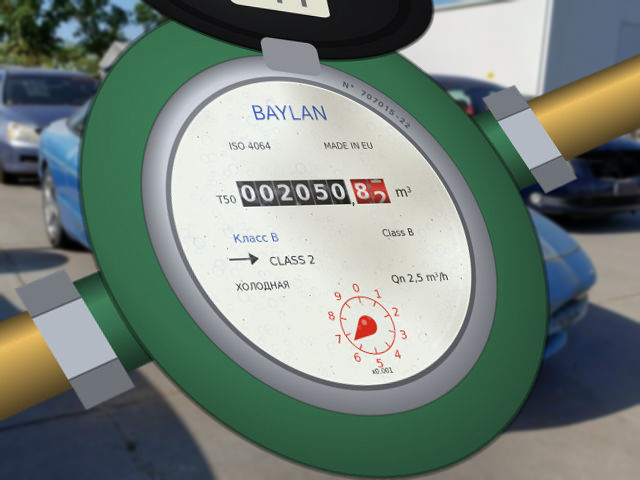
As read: **2050.816** m³
